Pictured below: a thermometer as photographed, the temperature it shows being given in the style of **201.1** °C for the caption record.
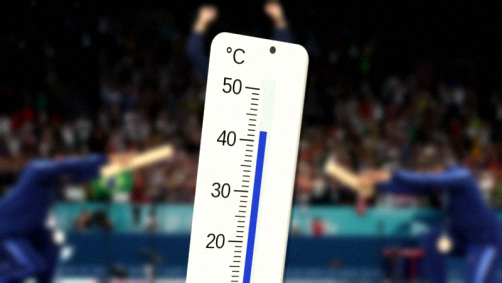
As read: **42** °C
